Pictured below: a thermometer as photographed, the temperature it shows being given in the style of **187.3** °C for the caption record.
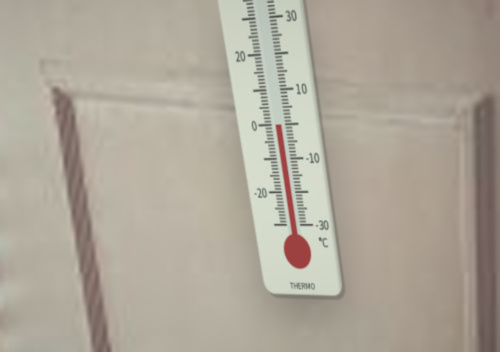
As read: **0** °C
